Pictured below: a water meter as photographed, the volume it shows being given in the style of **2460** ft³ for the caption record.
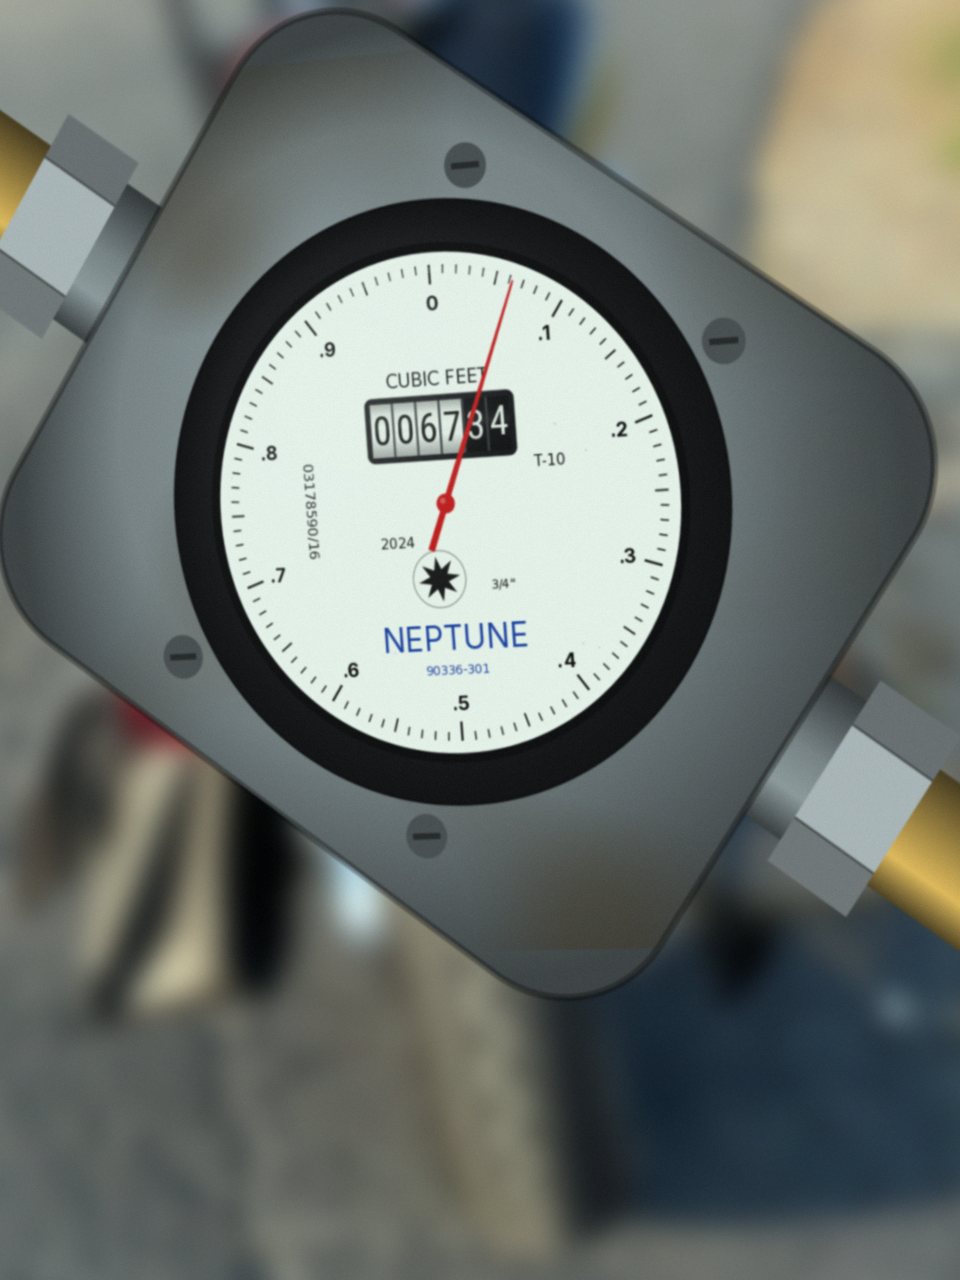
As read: **6734.06** ft³
